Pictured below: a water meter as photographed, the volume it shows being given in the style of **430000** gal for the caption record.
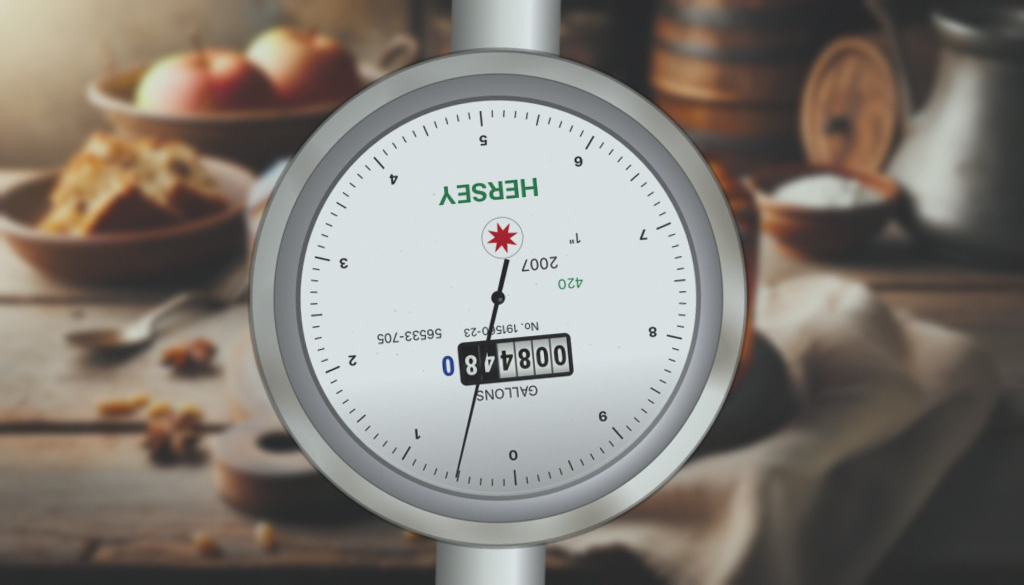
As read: **84480.5** gal
